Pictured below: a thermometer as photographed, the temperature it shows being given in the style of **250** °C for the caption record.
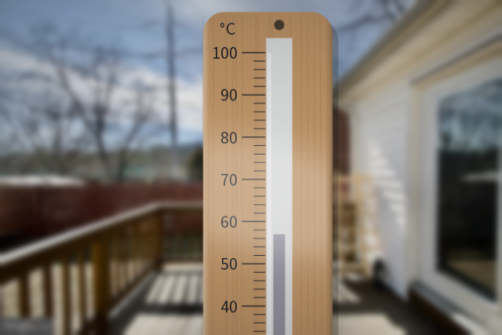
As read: **57** °C
